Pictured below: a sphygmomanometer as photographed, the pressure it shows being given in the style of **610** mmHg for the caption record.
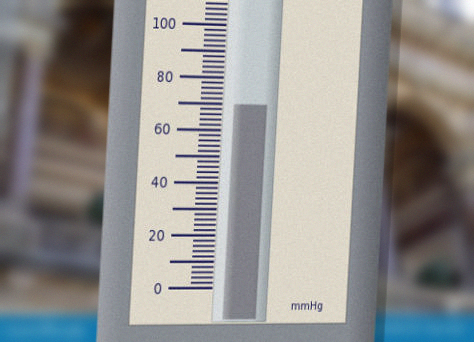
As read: **70** mmHg
